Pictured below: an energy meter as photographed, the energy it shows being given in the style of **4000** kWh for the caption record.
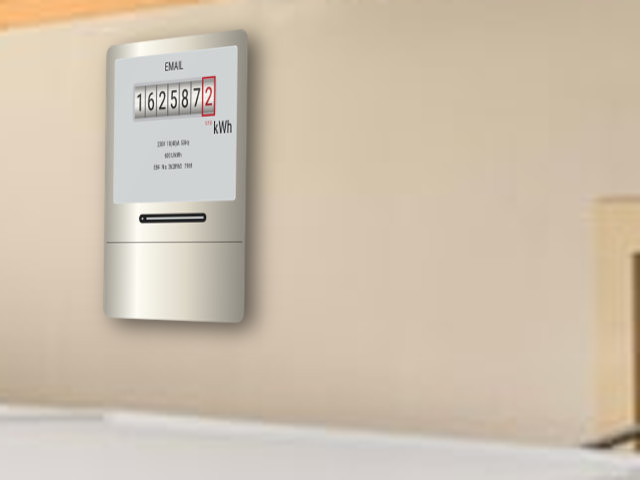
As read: **162587.2** kWh
